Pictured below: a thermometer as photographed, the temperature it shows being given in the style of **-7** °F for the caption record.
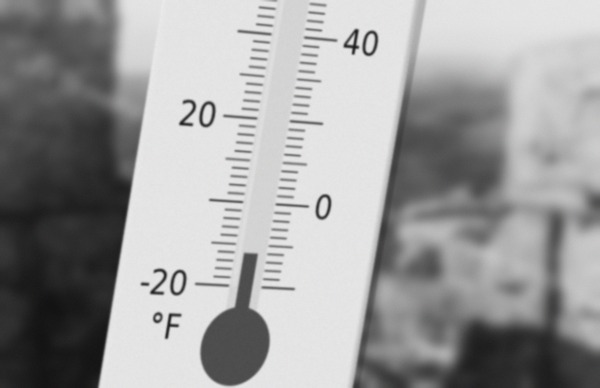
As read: **-12** °F
